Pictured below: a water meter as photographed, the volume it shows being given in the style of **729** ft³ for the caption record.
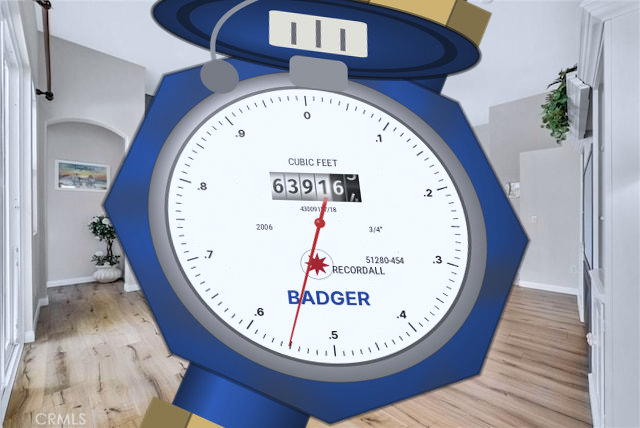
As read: **639163.55** ft³
